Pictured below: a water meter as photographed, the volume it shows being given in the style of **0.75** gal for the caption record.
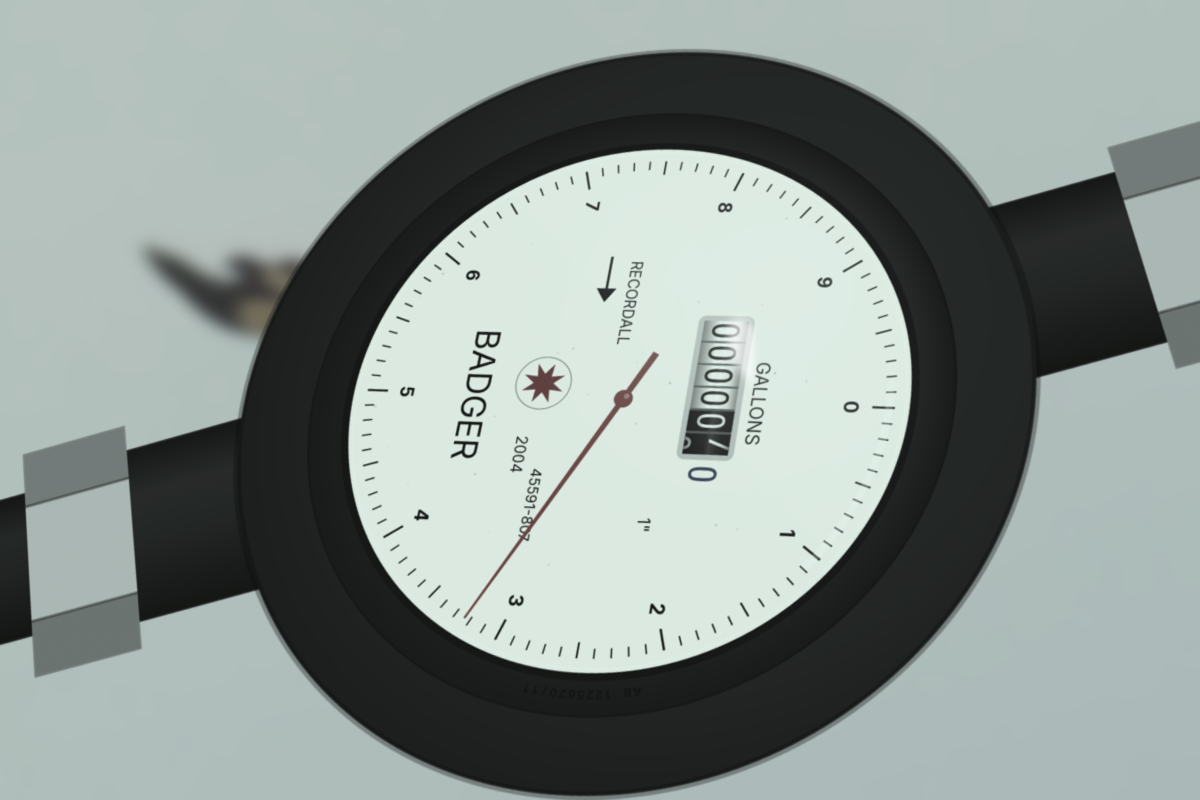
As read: **73.2** gal
